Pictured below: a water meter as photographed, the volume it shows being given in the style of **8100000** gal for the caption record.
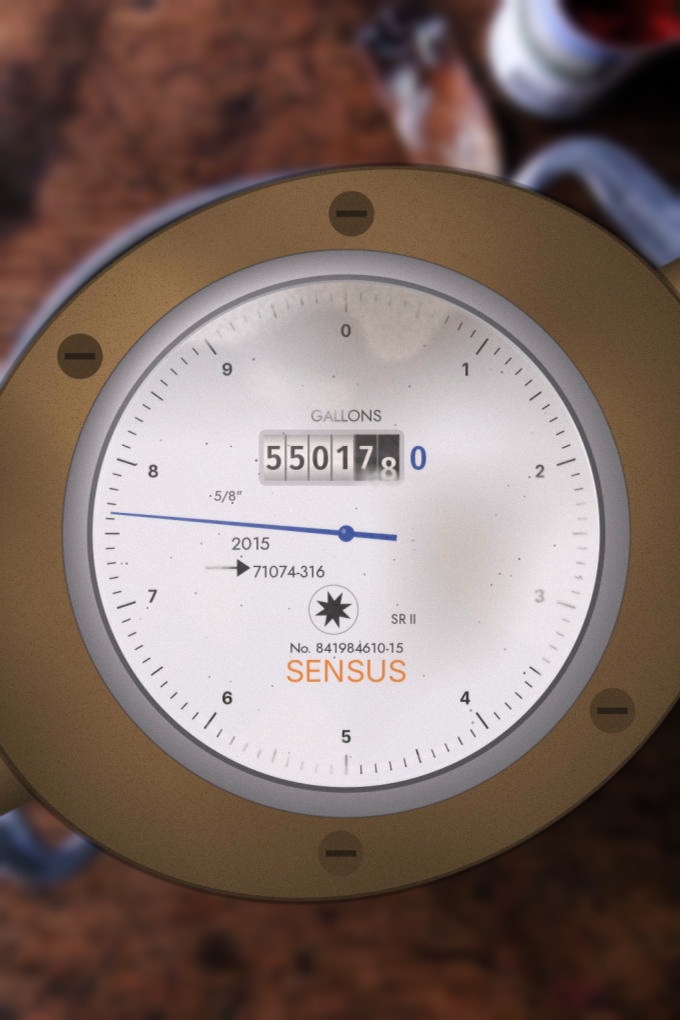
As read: **5501777.6** gal
